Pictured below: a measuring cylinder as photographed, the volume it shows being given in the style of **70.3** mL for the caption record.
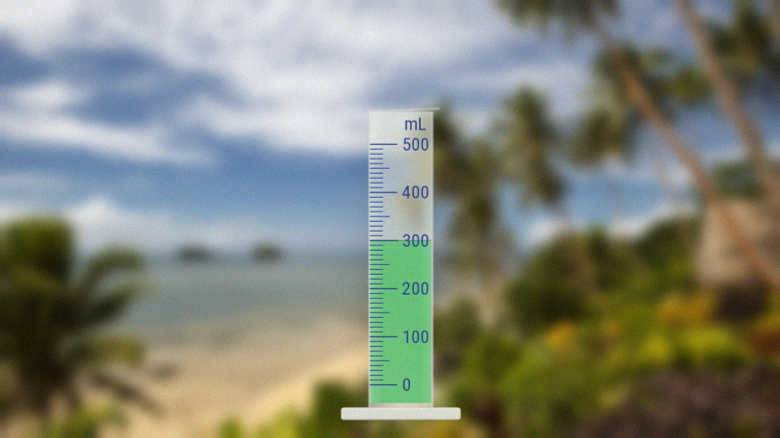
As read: **300** mL
